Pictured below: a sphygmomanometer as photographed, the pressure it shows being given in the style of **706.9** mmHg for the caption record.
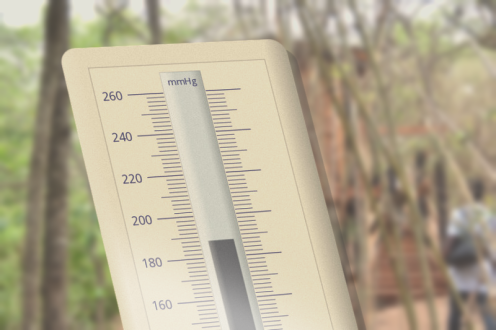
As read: **188** mmHg
